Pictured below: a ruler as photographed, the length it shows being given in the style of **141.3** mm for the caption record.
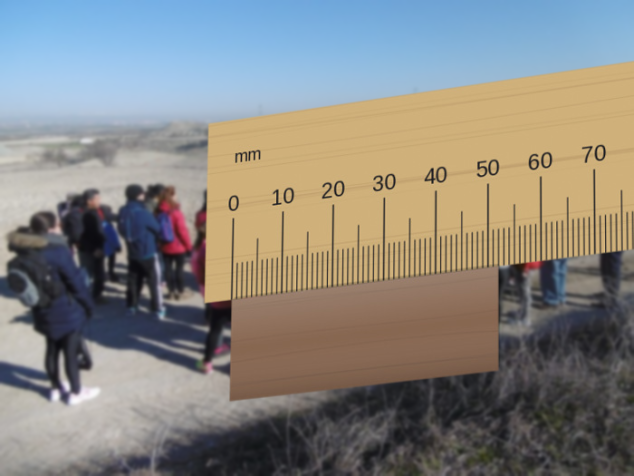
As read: **52** mm
